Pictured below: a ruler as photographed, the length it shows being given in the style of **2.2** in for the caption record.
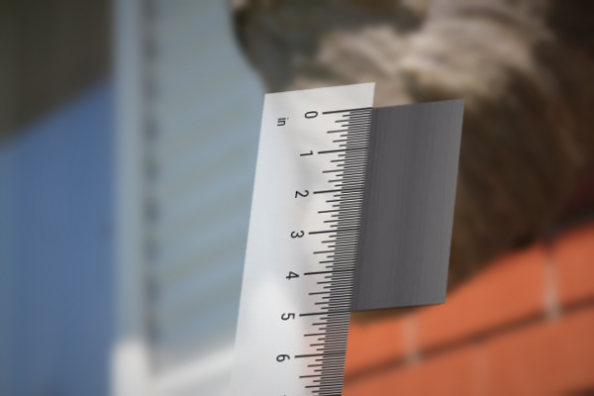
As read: **5** in
